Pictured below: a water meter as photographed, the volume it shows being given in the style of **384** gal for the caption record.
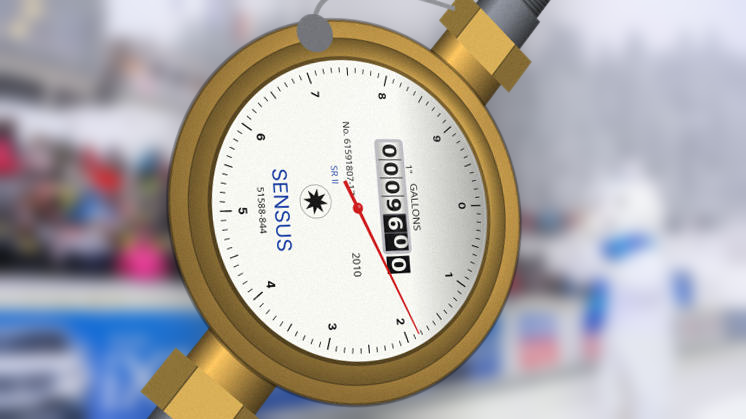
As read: **9601.8** gal
